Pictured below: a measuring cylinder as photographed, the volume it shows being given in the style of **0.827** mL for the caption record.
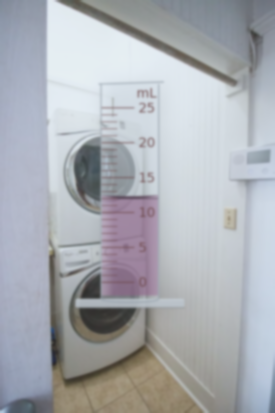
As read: **12** mL
